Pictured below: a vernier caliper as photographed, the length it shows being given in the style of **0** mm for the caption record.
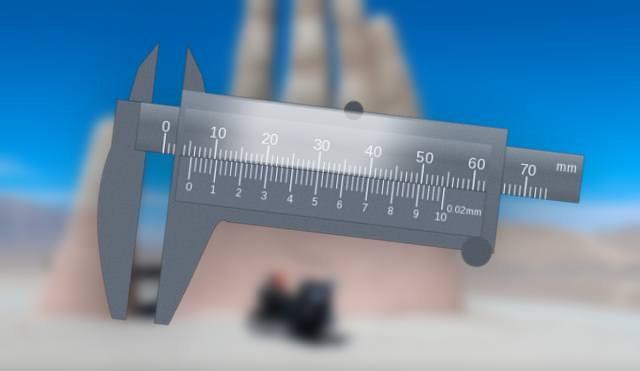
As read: **5.5** mm
